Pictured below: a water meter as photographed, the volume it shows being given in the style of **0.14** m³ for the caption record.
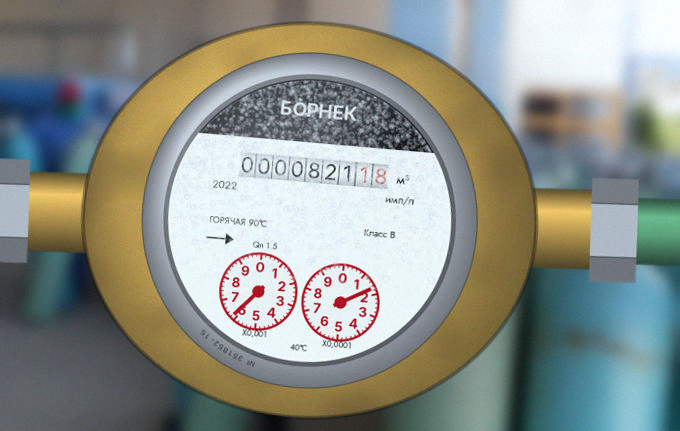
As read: **821.1861** m³
